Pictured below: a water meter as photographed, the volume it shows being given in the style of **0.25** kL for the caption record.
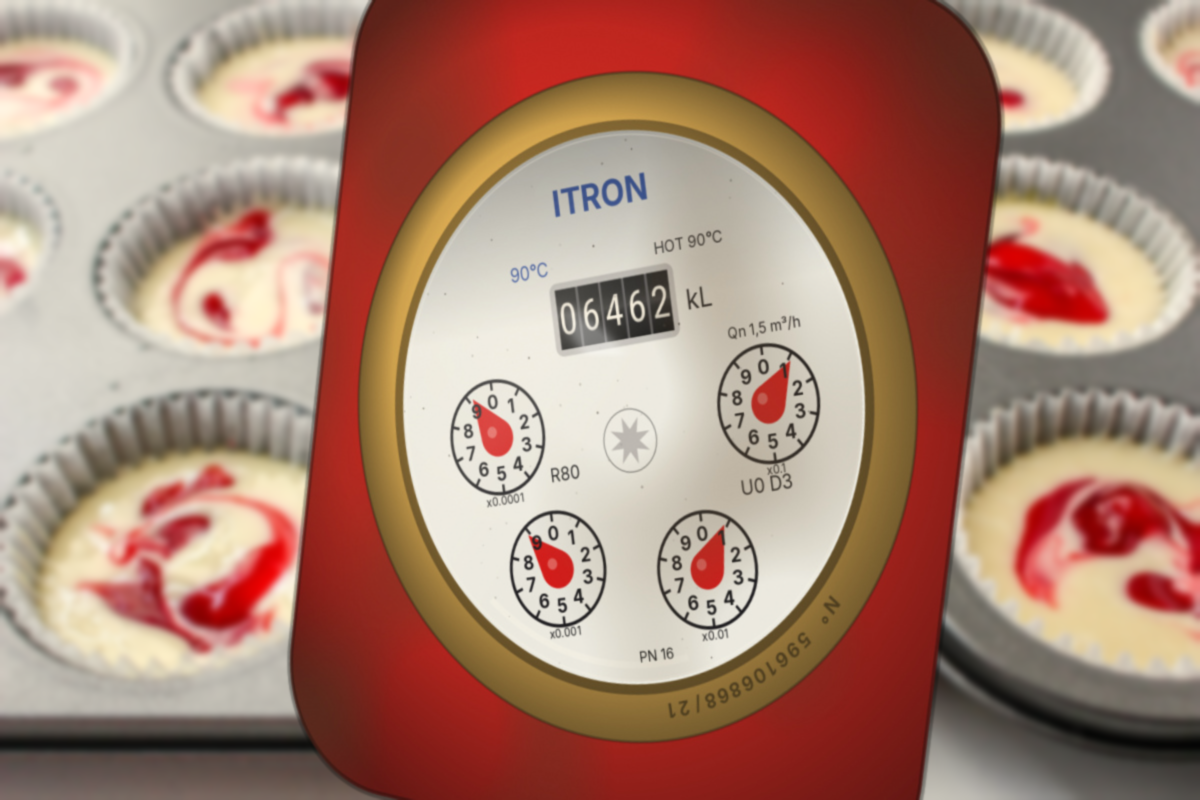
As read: **6462.1089** kL
